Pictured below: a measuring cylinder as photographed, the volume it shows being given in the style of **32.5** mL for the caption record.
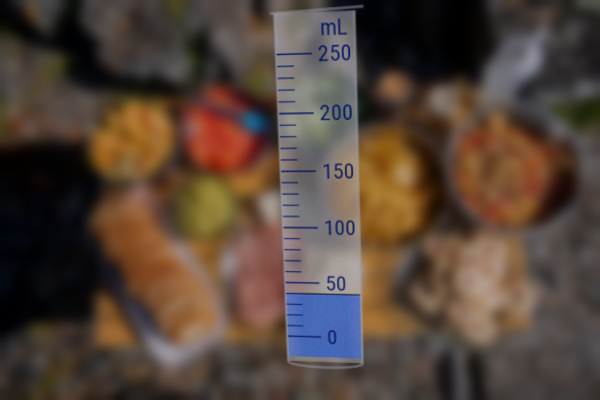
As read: **40** mL
